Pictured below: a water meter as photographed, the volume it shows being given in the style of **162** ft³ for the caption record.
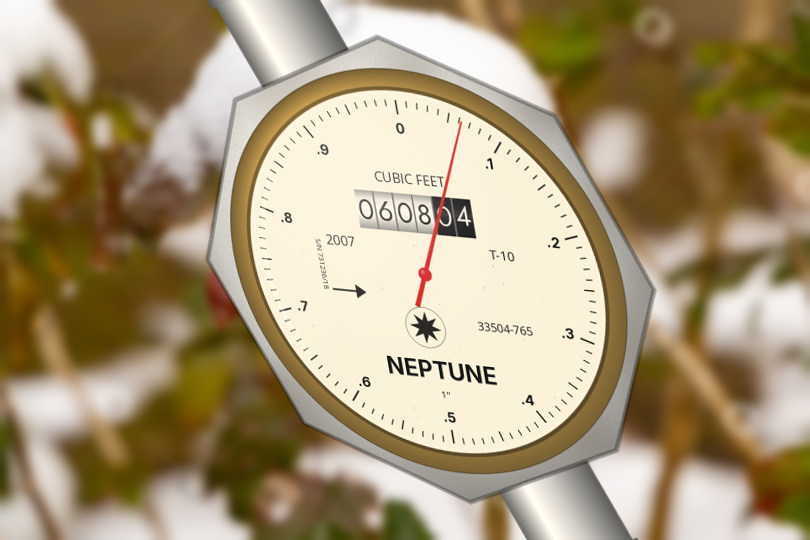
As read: **60804.06** ft³
